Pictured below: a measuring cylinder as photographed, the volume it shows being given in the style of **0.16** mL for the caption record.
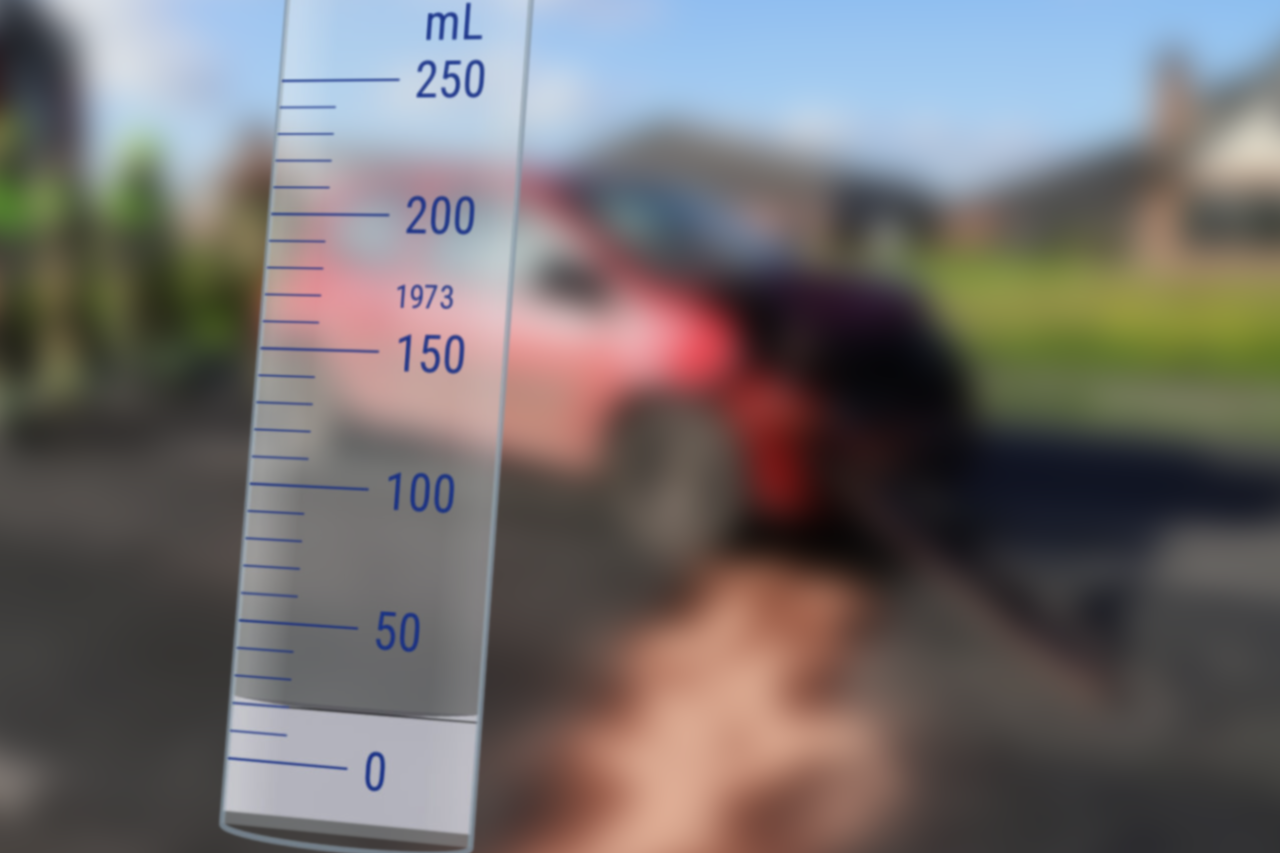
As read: **20** mL
